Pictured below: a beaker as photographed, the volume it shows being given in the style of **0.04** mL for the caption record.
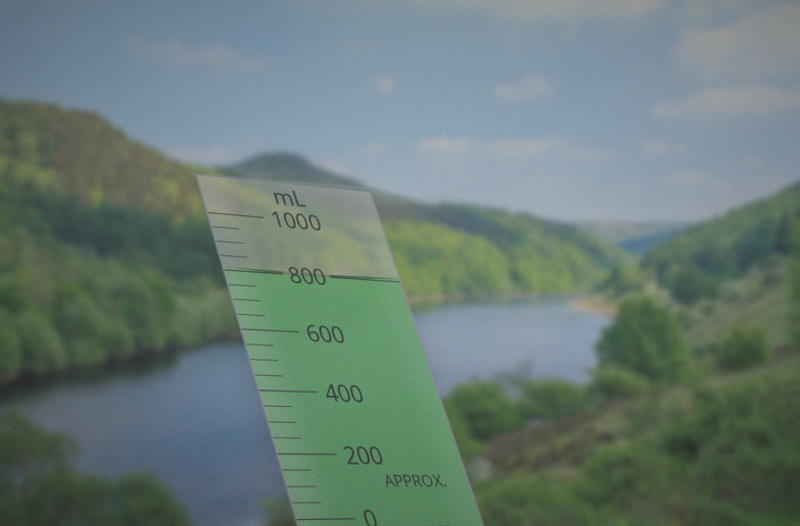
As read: **800** mL
